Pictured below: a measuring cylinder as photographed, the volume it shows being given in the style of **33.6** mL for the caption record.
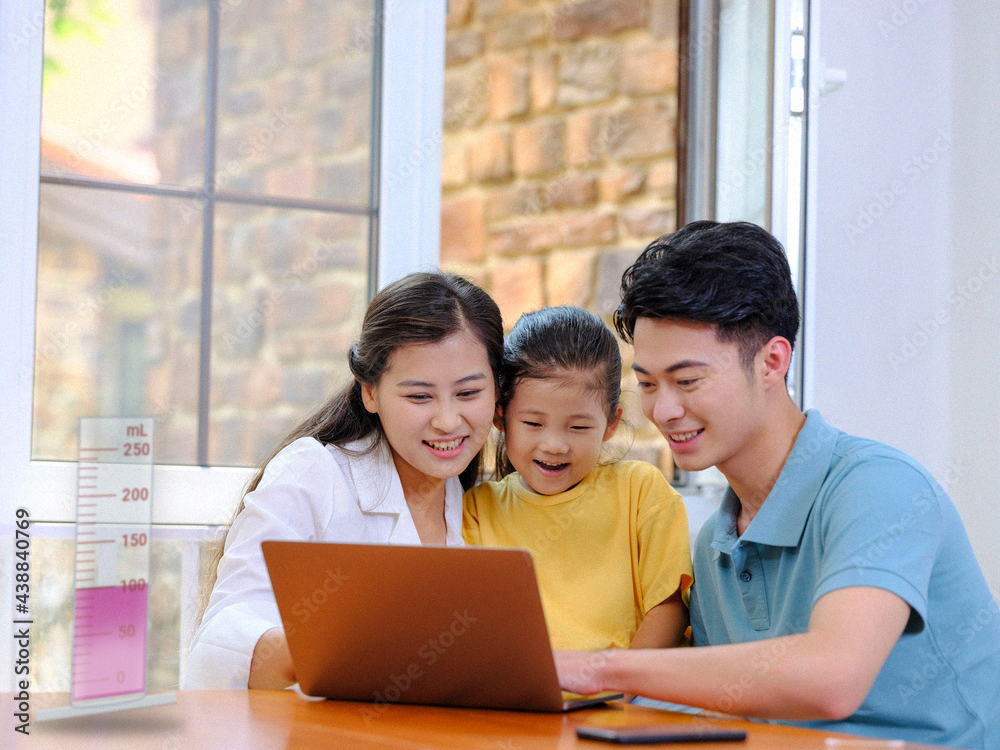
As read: **100** mL
